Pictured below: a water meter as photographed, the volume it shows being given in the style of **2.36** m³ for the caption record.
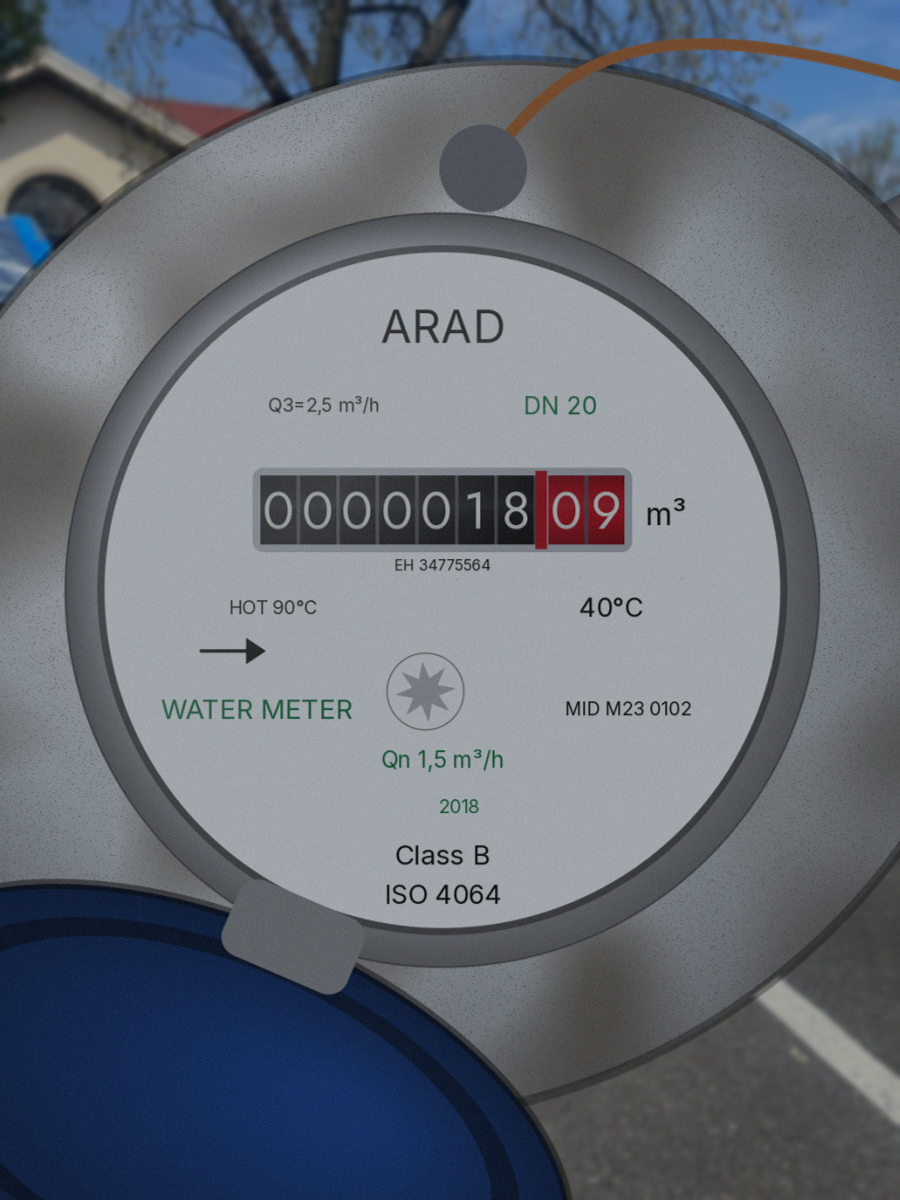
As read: **18.09** m³
